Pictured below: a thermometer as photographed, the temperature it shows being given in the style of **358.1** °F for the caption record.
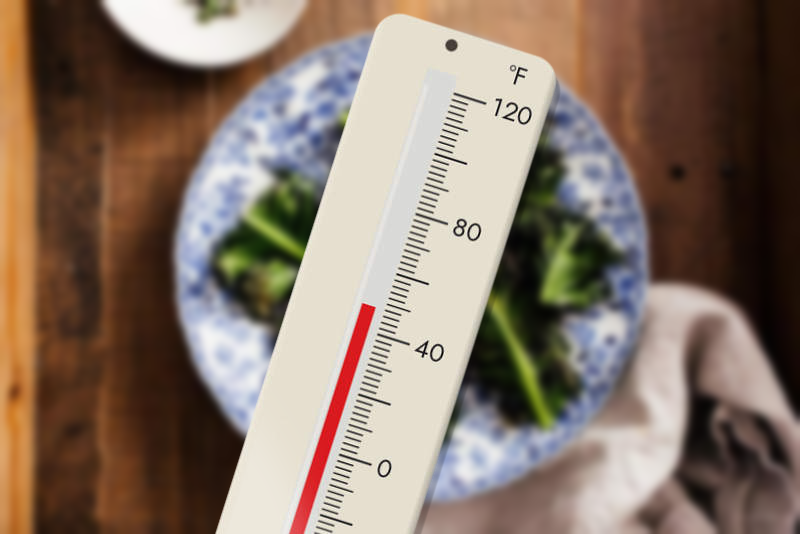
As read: **48** °F
